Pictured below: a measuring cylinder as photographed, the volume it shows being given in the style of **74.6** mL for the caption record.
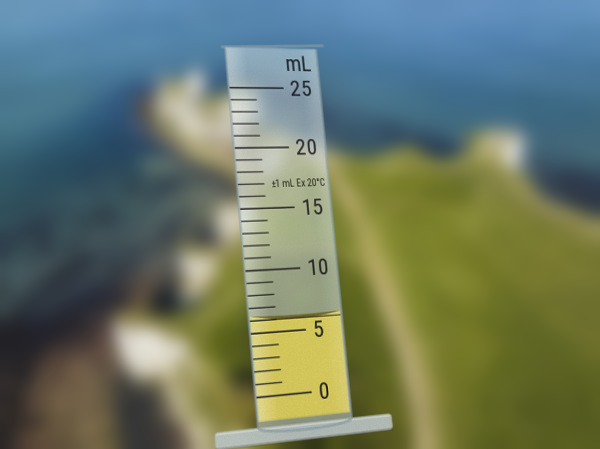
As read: **6** mL
